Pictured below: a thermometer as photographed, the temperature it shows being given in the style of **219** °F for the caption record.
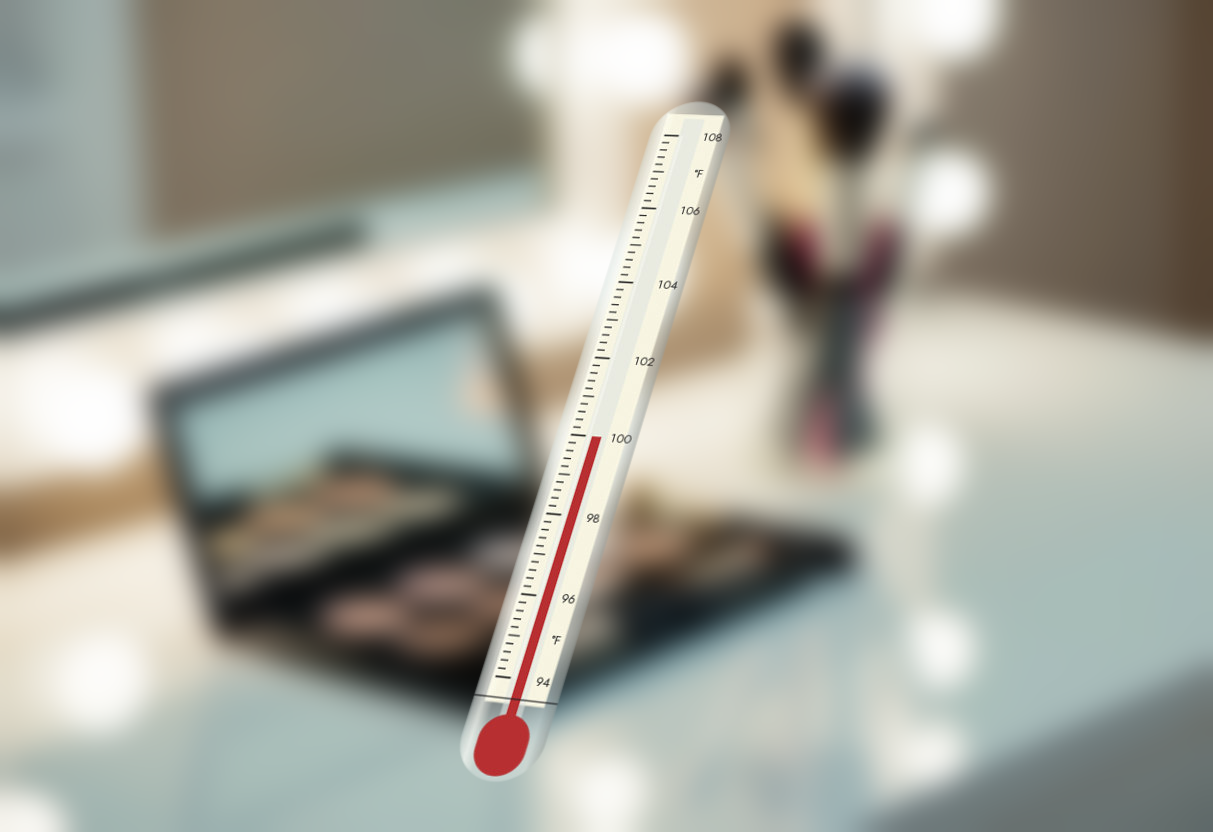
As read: **100** °F
